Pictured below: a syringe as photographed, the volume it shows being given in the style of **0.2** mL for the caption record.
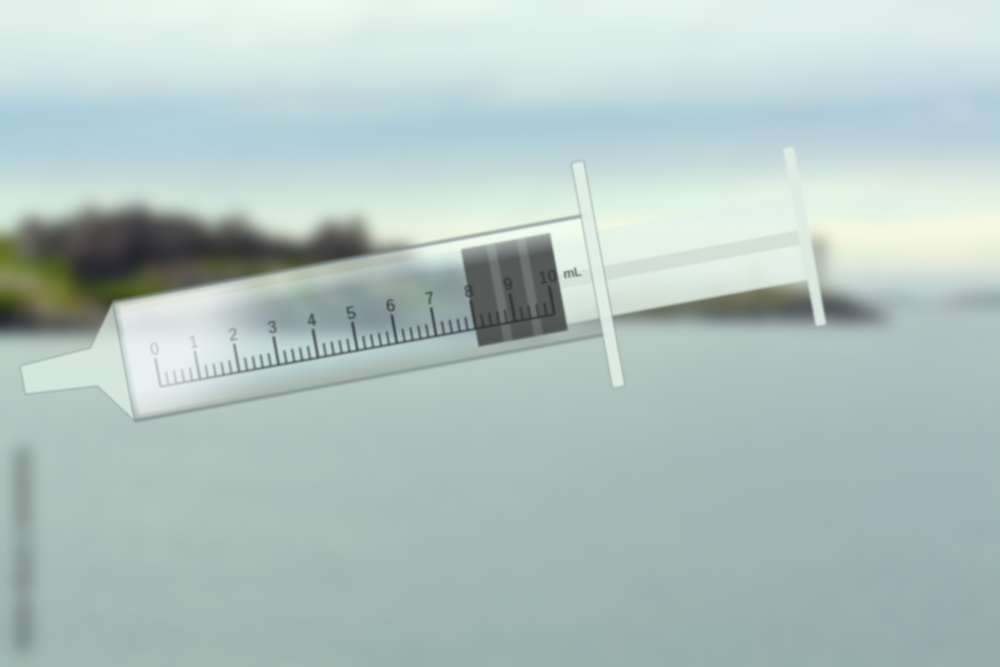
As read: **8** mL
